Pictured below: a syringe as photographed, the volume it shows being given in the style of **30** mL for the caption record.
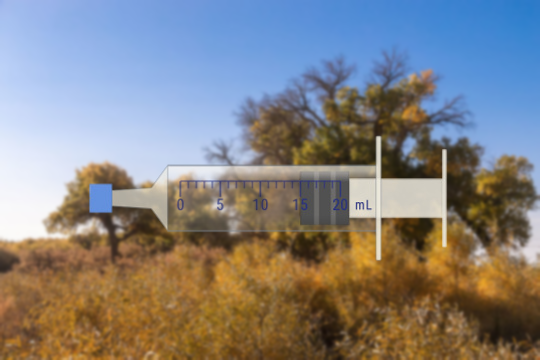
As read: **15** mL
